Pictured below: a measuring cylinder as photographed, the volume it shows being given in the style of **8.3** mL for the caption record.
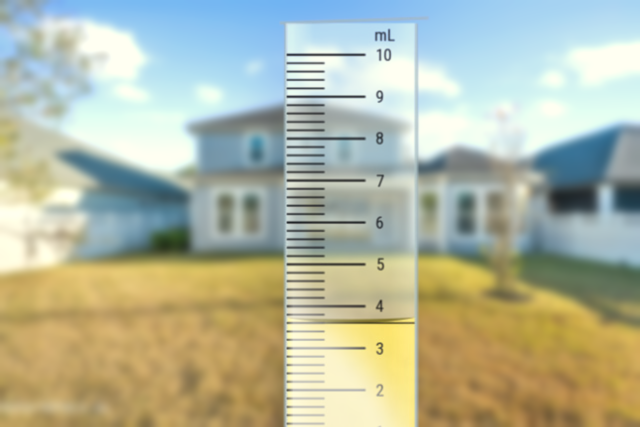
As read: **3.6** mL
